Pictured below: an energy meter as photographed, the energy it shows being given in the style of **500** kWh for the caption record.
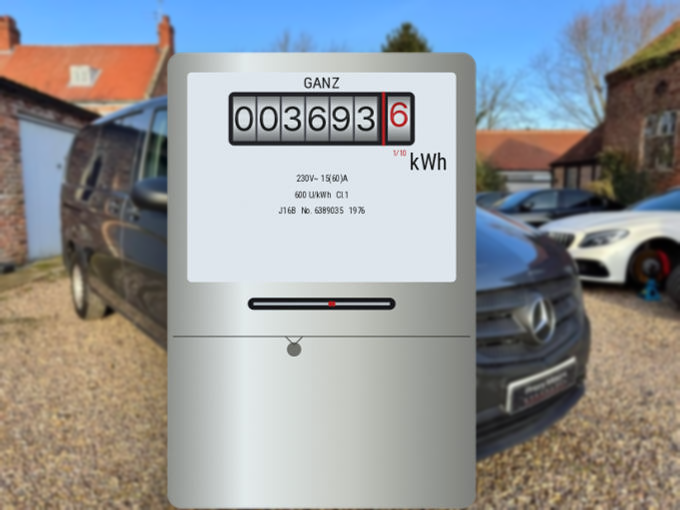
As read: **3693.6** kWh
